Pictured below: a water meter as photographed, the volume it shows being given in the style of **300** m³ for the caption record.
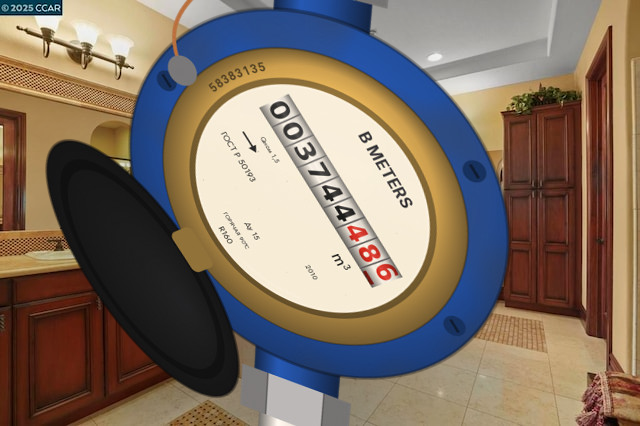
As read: **3744.486** m³
